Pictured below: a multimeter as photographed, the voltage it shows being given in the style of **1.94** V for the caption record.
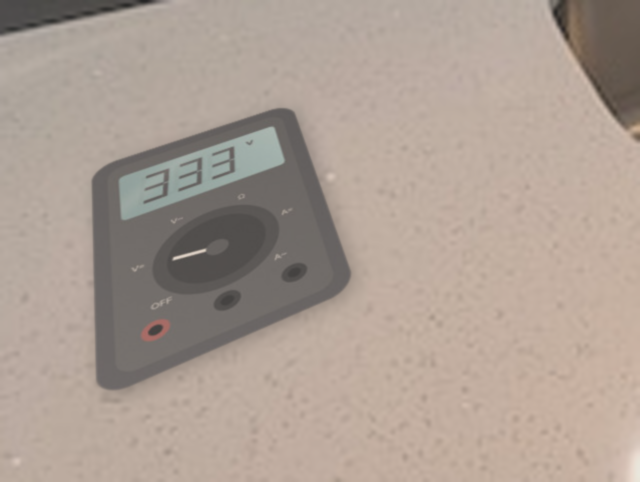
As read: **333** V
